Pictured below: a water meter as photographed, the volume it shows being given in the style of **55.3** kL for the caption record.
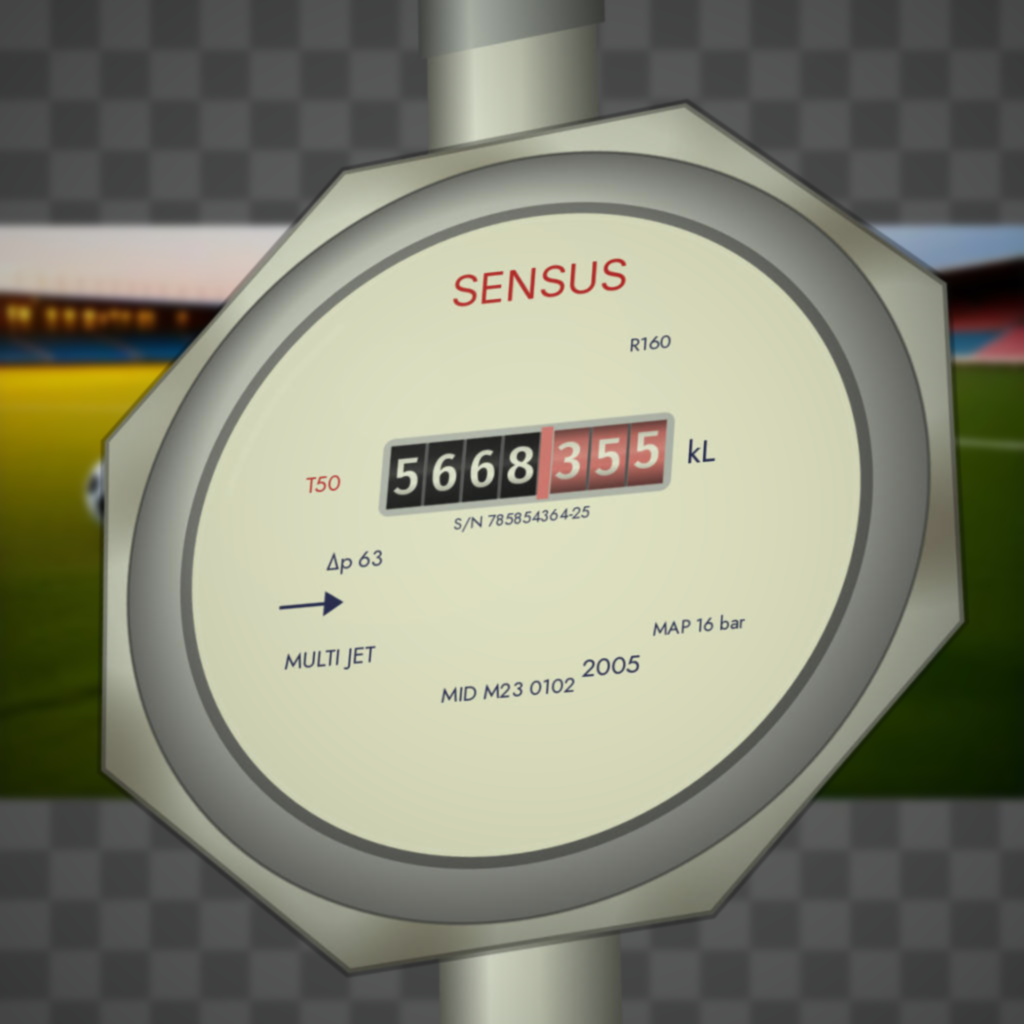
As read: **5668.355** kL
